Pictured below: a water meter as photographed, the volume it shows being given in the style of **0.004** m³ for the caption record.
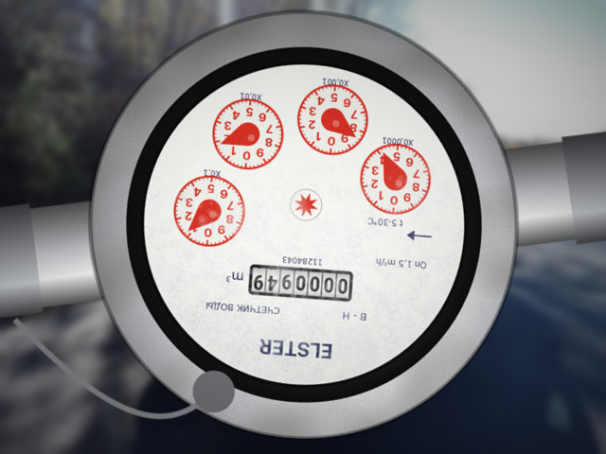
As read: **949.1184** m³
